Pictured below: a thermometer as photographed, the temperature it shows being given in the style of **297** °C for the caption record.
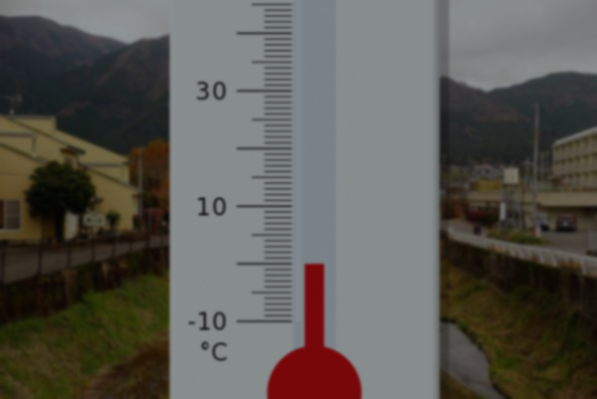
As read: **0** °C
